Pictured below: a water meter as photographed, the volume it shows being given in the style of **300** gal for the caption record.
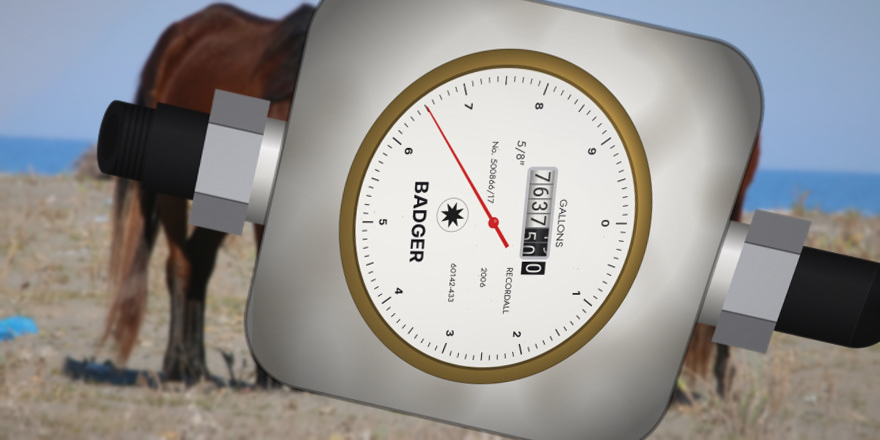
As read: **7637496.5** gal
